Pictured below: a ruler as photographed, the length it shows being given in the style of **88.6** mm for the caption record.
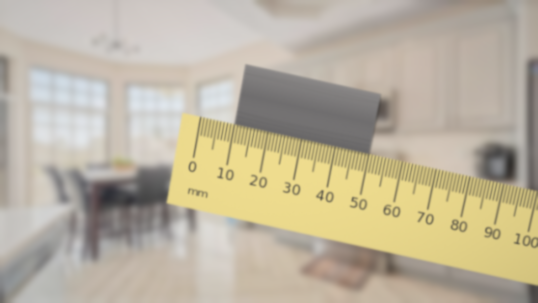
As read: **40** mm
